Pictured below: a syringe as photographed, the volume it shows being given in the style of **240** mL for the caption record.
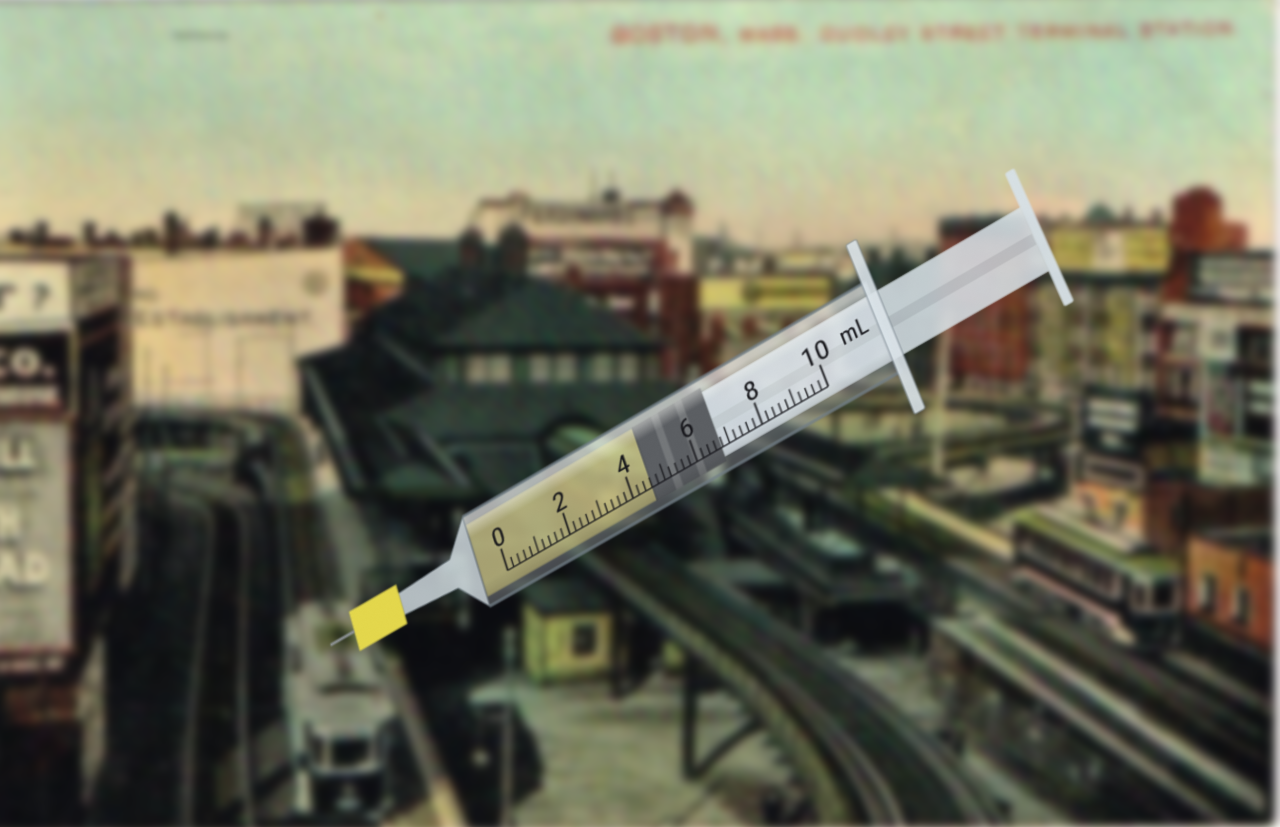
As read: **4.6** mL
